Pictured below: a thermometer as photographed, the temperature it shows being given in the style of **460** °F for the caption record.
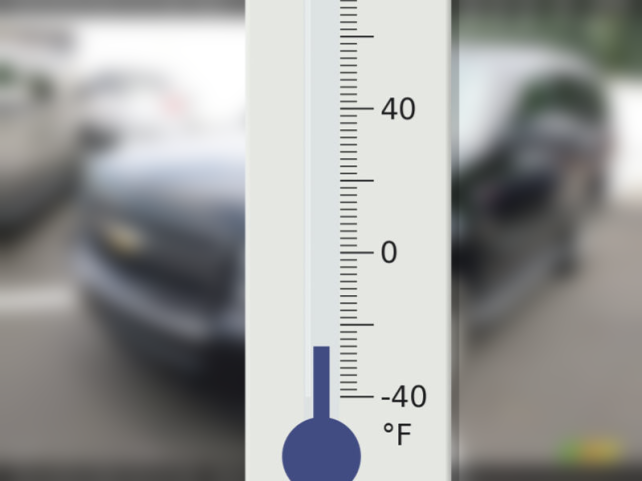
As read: **-26** °F
